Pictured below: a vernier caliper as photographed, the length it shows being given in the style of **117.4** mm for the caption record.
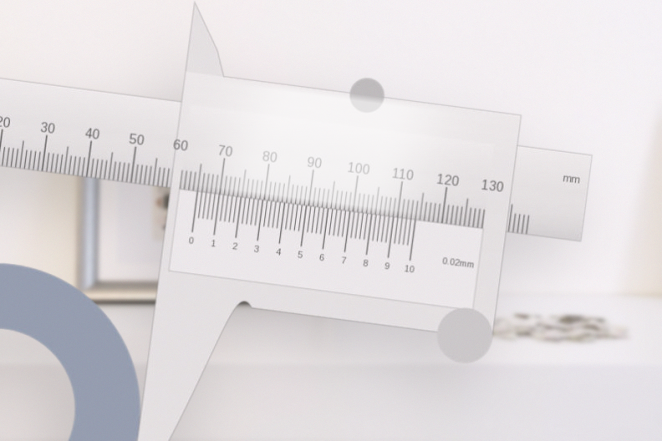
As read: **65.0** mm
